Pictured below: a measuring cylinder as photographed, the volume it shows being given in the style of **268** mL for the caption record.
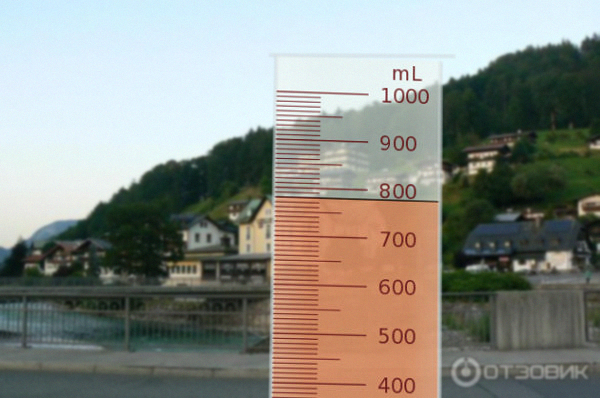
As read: **780** mL
